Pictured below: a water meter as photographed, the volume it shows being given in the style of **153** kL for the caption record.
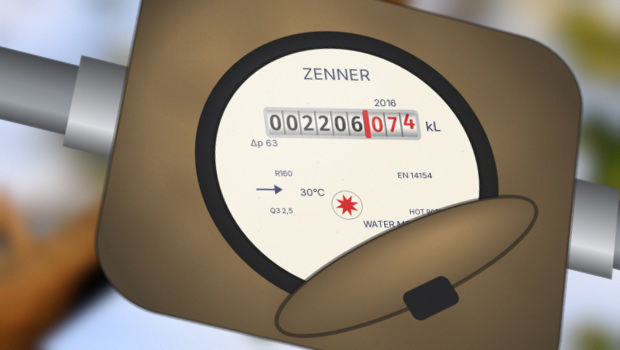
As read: **2206.074** kL
